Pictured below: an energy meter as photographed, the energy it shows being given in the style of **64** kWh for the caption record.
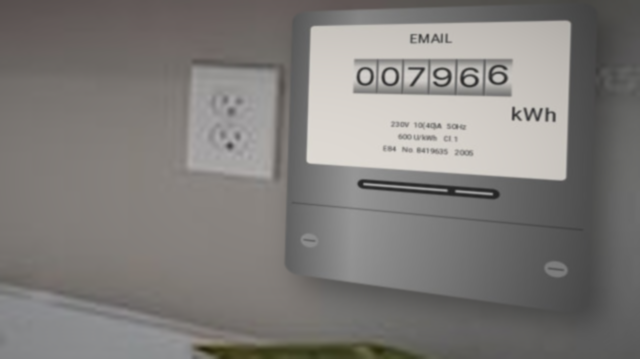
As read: **7966** kWh
